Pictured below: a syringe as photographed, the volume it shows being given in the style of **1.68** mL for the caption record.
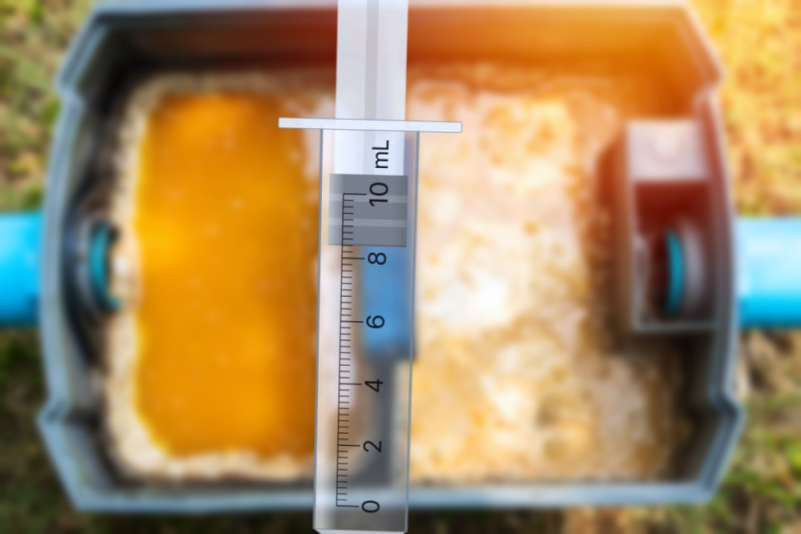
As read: **8.4** mL
